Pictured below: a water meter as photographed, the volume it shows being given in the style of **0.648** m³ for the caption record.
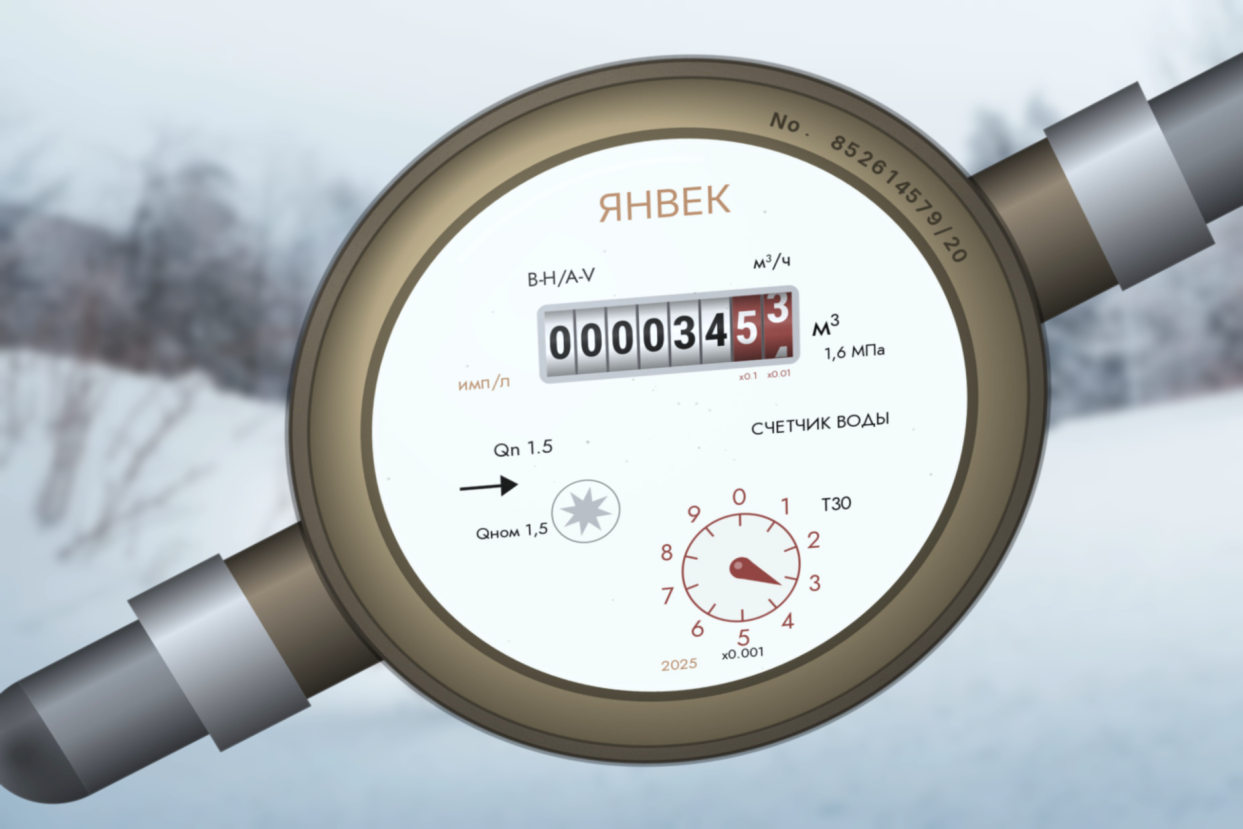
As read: **34.533** m³
